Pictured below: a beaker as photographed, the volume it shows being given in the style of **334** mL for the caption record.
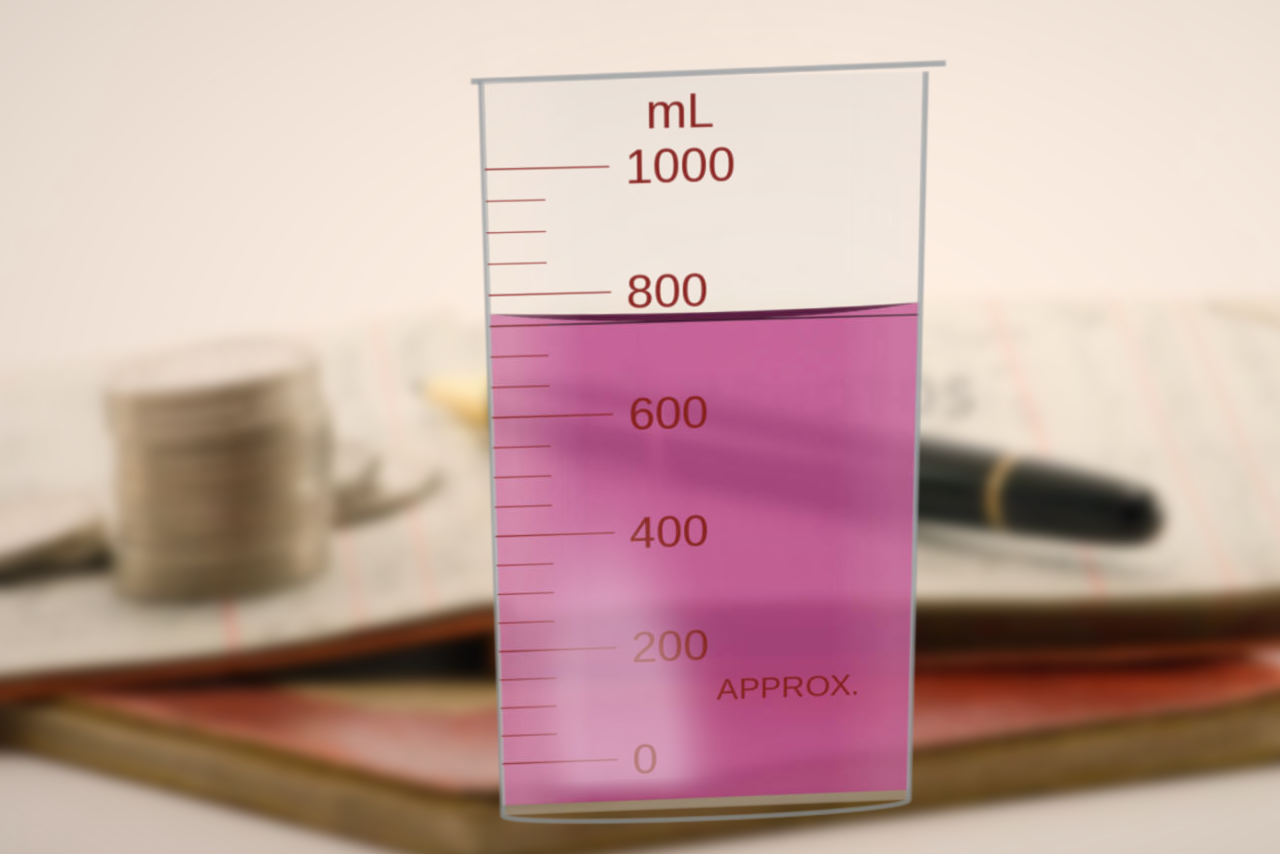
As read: **750** mL
